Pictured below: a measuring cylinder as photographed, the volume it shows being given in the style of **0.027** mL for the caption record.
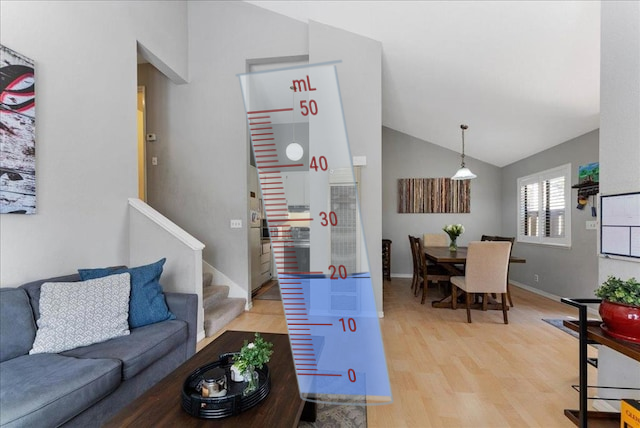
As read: **19** mL
